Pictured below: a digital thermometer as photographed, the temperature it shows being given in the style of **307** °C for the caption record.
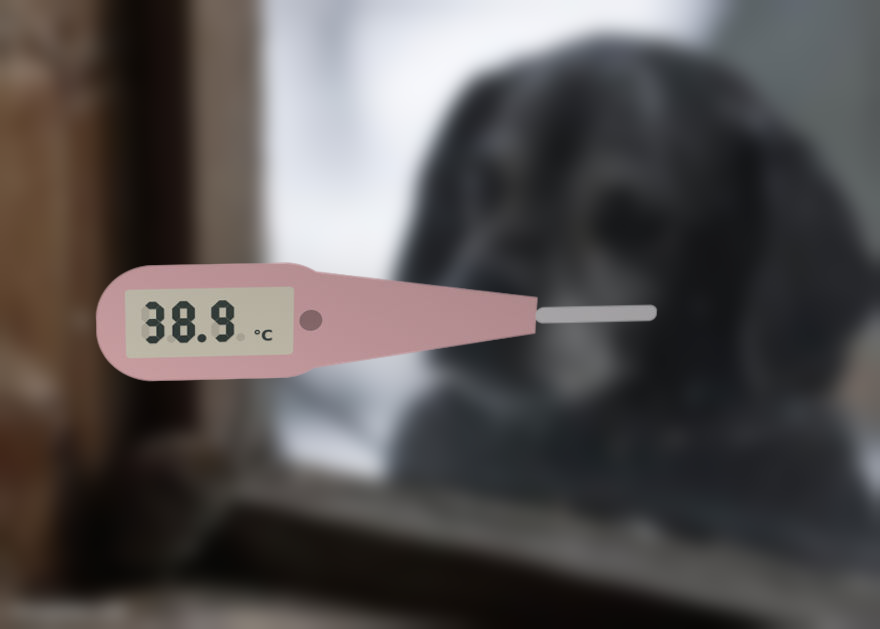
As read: **38.9** °C
